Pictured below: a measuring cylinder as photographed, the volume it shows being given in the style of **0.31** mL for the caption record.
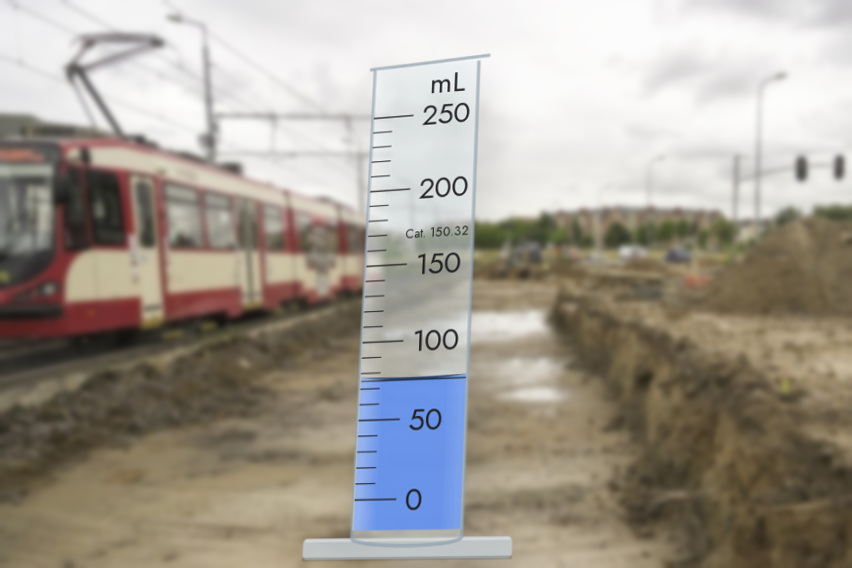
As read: **75** mL
